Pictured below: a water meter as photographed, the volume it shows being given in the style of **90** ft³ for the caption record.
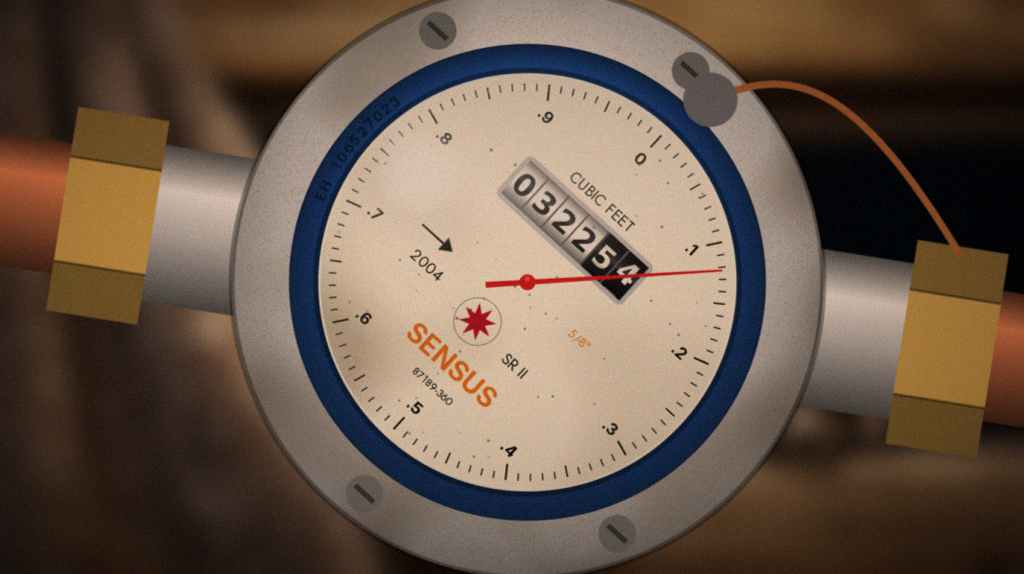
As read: **32254.12** ft³
